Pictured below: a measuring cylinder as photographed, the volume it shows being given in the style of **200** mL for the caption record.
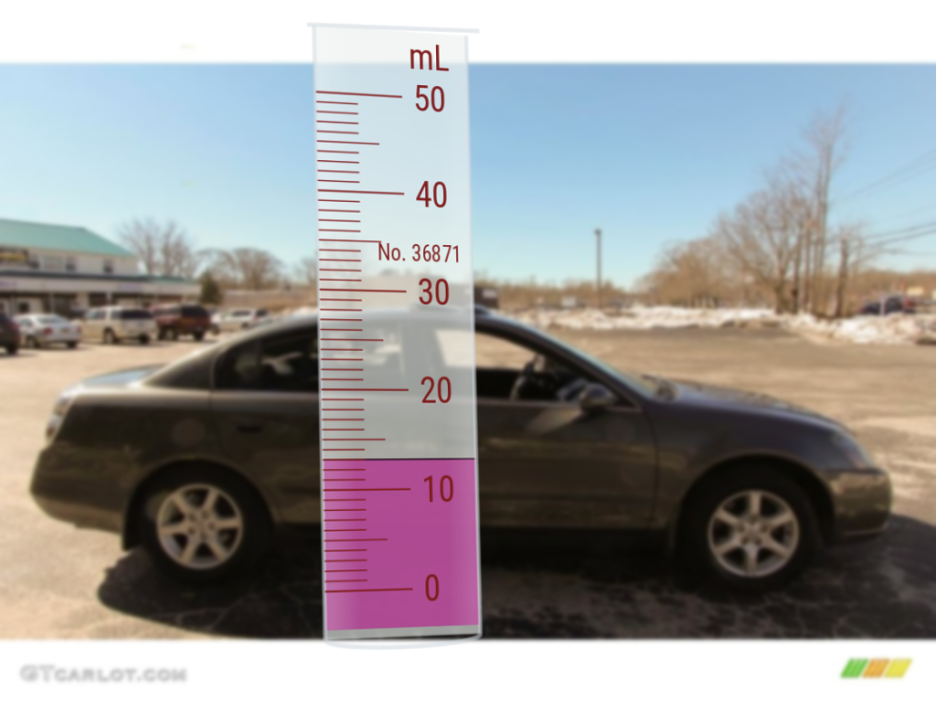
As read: **13** mL
